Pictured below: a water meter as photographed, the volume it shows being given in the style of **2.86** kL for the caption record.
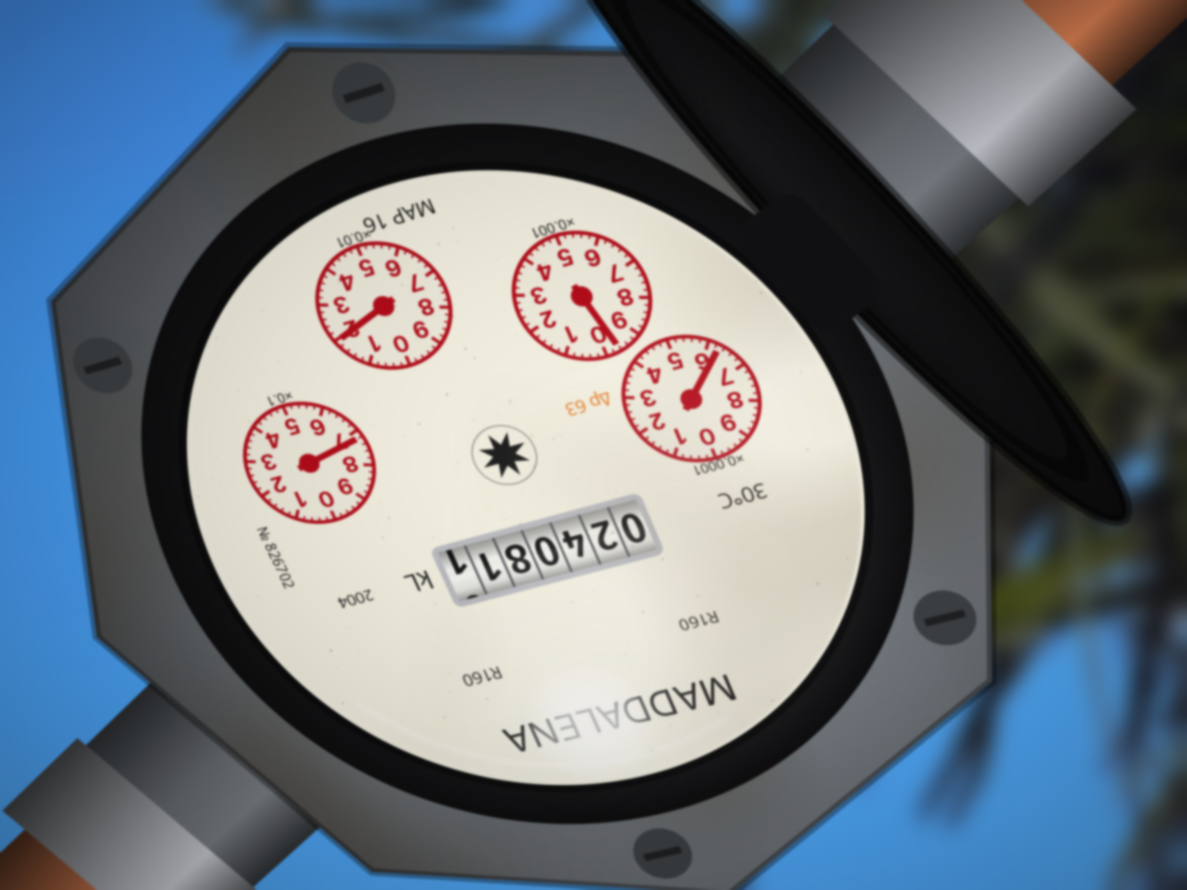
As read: **240810.7196** kL
